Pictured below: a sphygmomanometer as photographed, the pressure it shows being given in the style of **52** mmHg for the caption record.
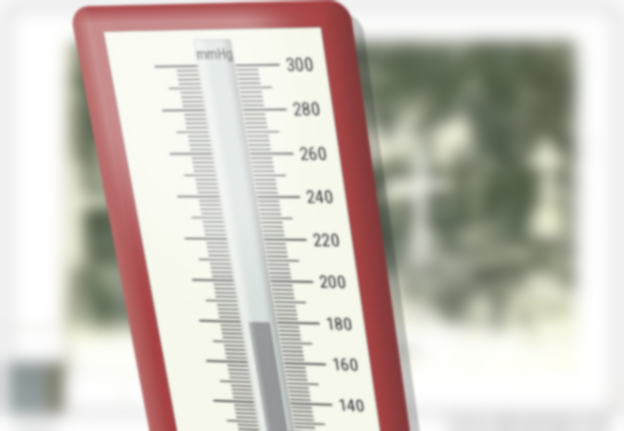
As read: **180** mmHg
